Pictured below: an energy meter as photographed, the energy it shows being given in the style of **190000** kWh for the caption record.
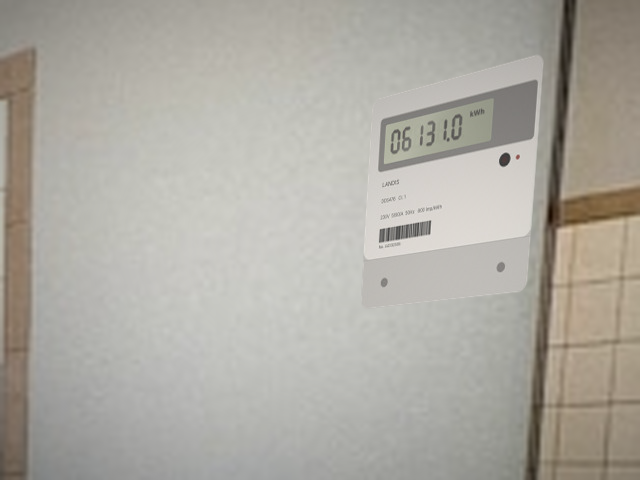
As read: **6131.0** kWh
